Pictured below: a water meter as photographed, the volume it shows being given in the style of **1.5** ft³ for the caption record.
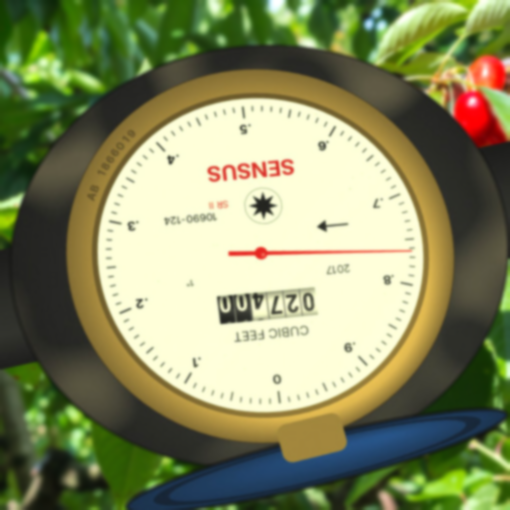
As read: **27399.76** ft³
